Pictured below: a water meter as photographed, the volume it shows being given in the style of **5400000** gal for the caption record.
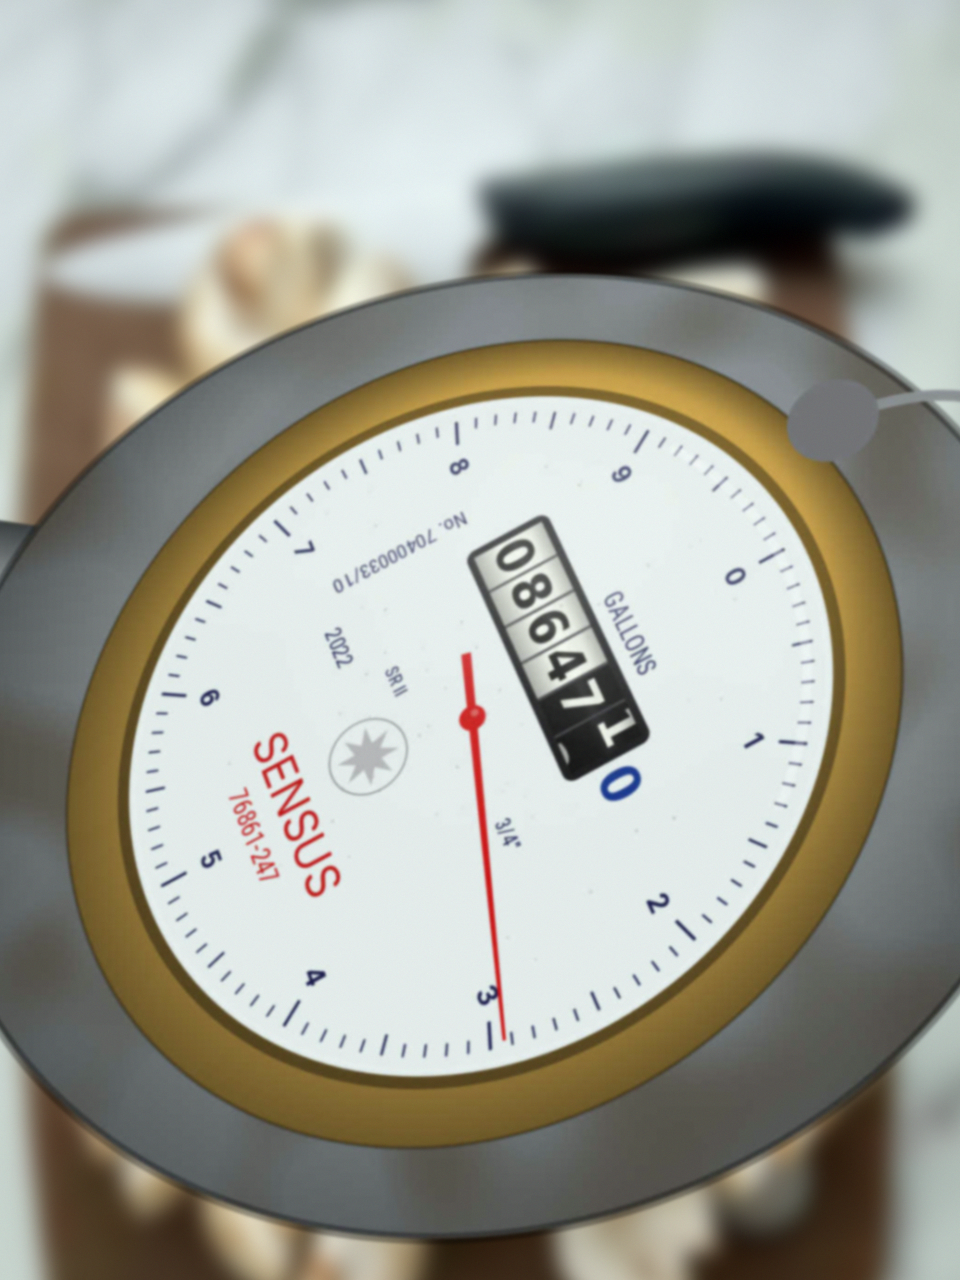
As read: **864712.9** gal
